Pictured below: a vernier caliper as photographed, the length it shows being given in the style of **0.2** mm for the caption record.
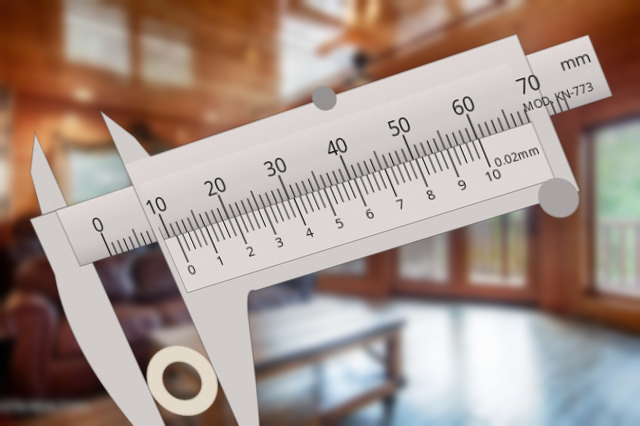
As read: **11.2** mm
